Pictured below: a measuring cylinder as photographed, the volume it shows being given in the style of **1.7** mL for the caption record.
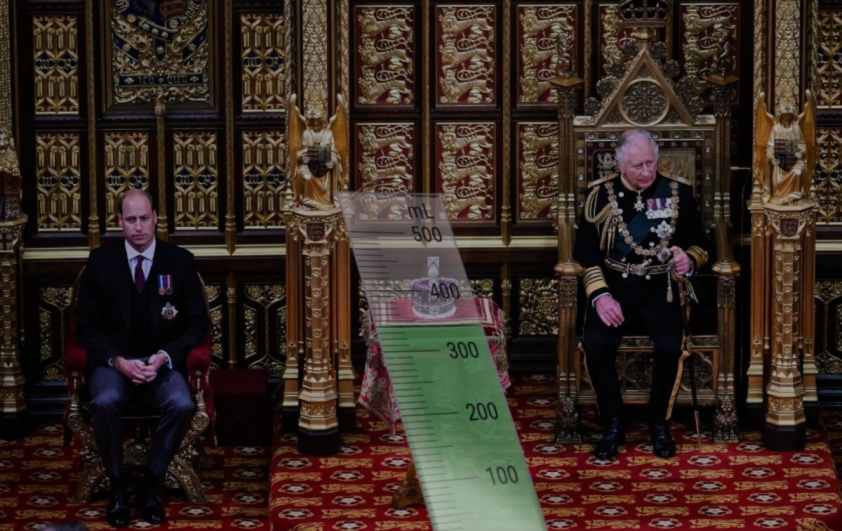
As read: **340** mL
